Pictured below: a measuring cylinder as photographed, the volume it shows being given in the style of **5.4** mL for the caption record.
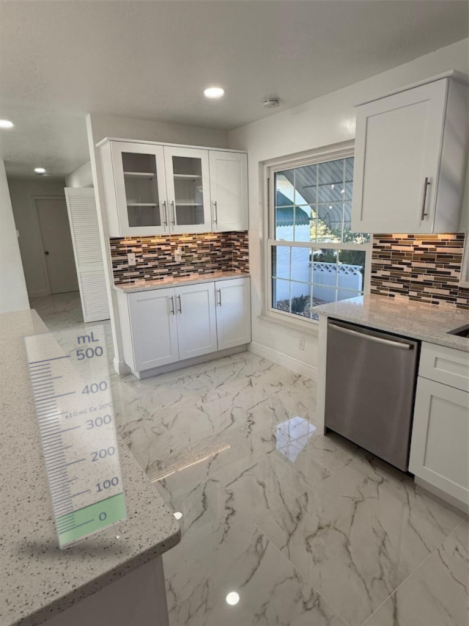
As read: **50** mL
